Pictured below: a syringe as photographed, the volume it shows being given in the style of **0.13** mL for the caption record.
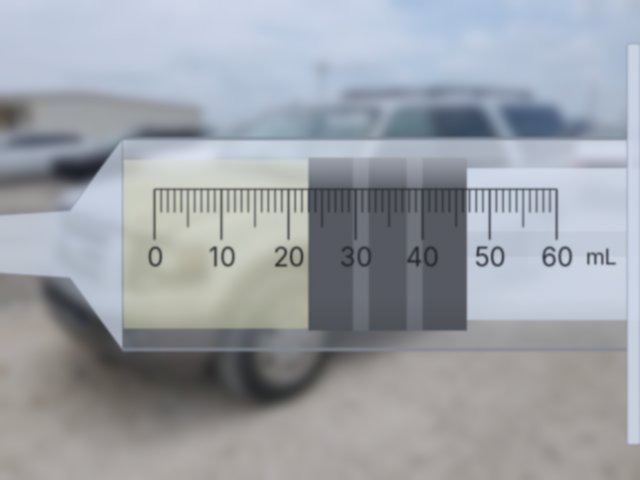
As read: **23** mL
